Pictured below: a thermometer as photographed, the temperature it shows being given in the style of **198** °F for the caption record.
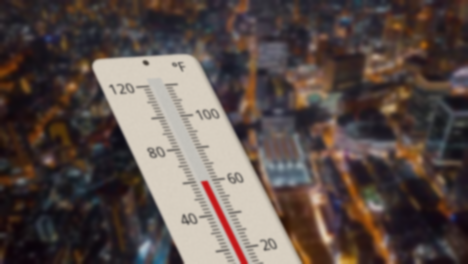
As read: **60** °F
